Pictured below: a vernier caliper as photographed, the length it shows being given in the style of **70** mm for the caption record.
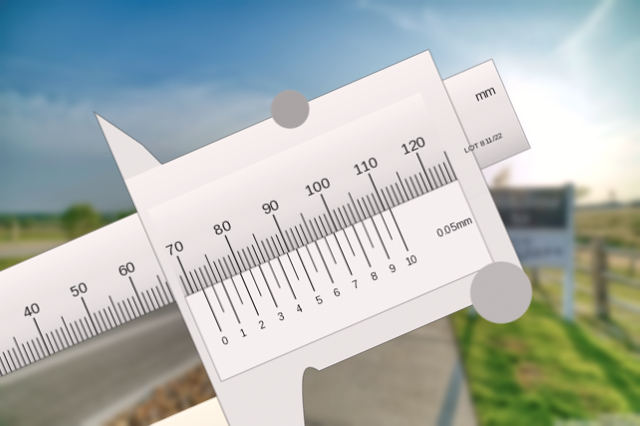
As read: **72.0** mm
